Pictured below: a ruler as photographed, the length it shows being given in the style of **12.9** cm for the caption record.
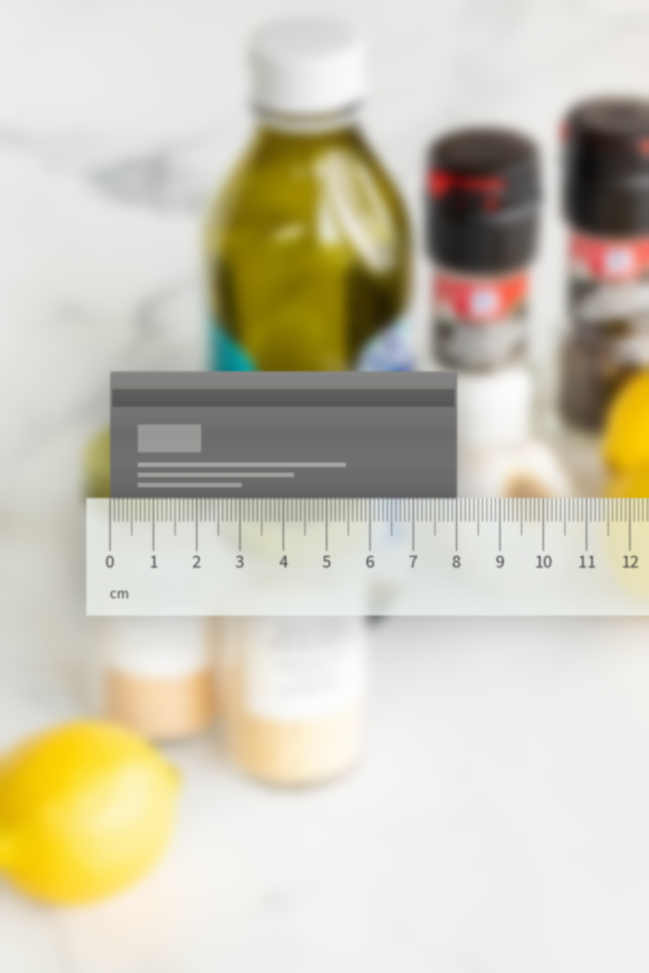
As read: **8** cm
